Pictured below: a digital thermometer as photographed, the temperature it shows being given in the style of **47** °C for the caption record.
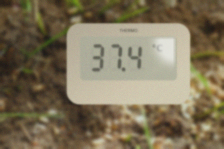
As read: **37.4** °C
